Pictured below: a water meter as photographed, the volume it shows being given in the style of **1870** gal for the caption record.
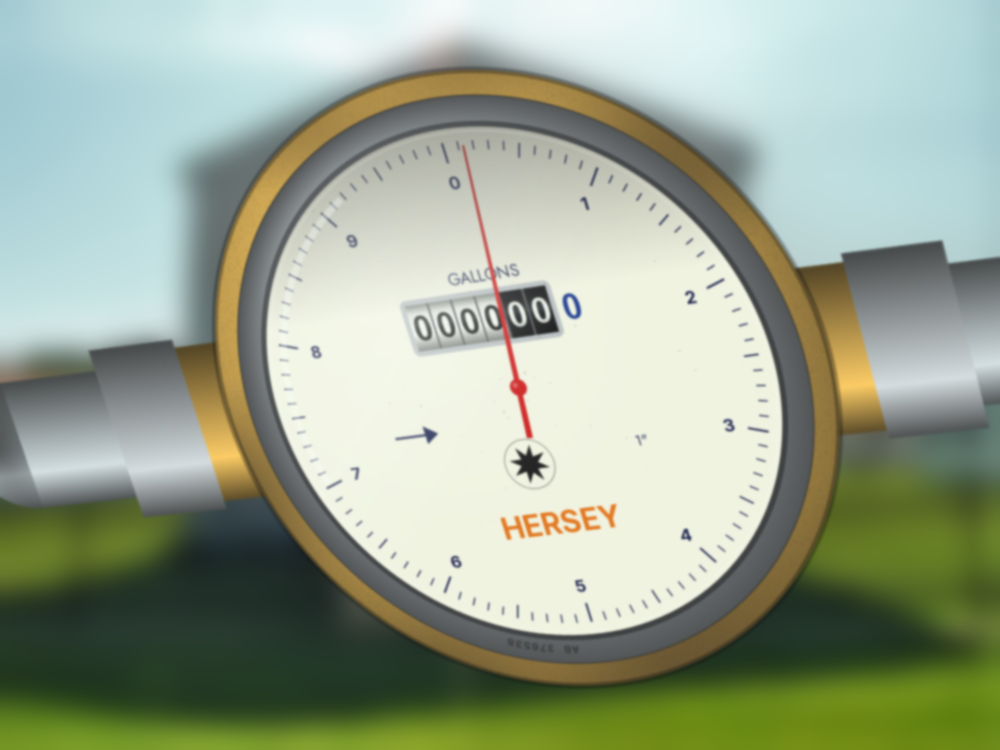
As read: **0.1** gal
